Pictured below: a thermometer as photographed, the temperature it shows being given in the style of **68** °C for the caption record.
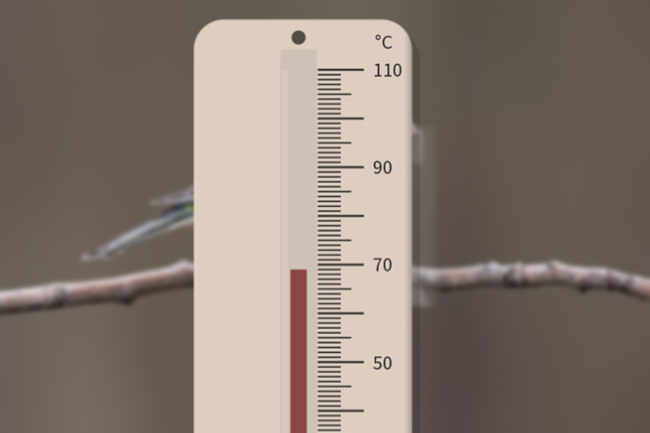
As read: **69** °C
